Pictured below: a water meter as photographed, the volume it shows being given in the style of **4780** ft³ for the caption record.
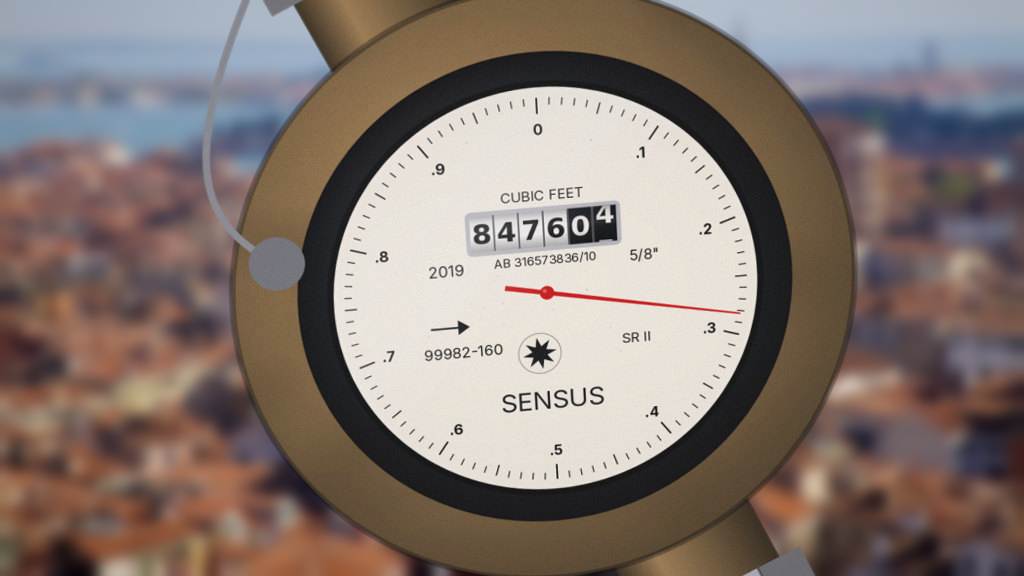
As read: **847604.28** ft³
